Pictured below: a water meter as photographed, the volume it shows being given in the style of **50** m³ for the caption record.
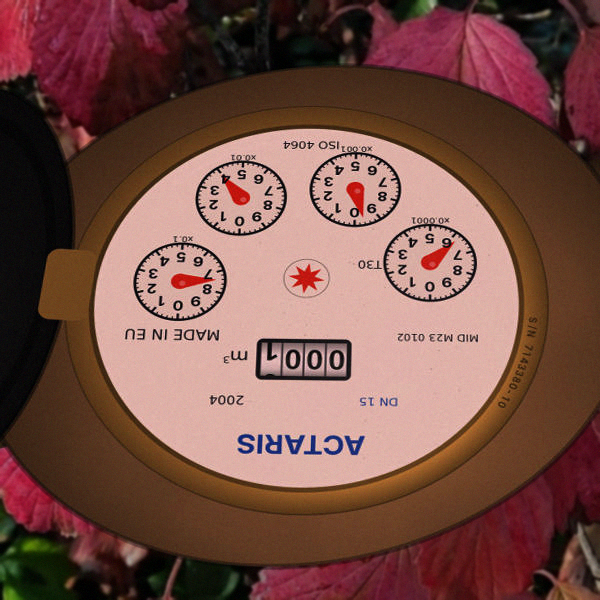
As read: **0.7396** m³
